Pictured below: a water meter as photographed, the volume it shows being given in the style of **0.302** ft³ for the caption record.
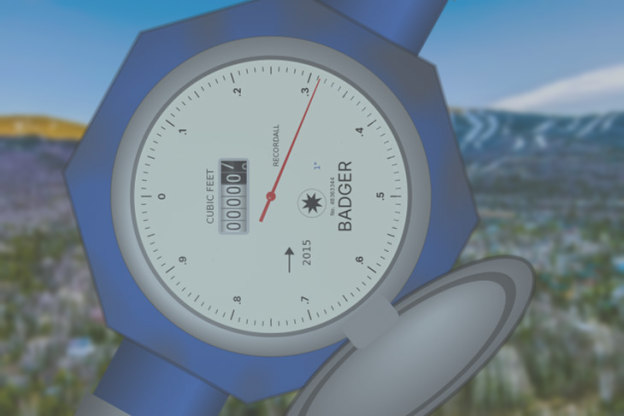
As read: **7.31** ft³
